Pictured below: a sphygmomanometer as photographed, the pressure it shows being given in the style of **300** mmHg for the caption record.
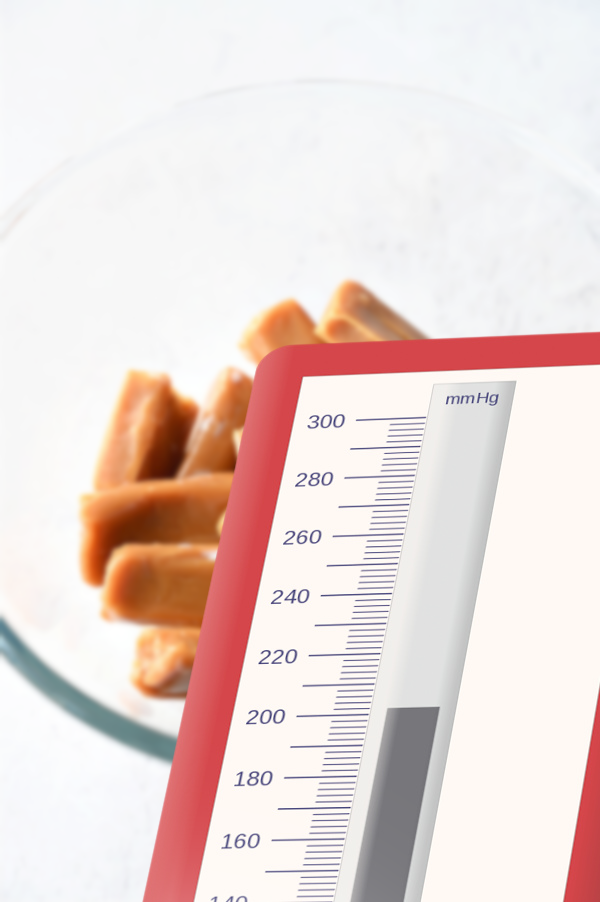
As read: **202** mmHg
